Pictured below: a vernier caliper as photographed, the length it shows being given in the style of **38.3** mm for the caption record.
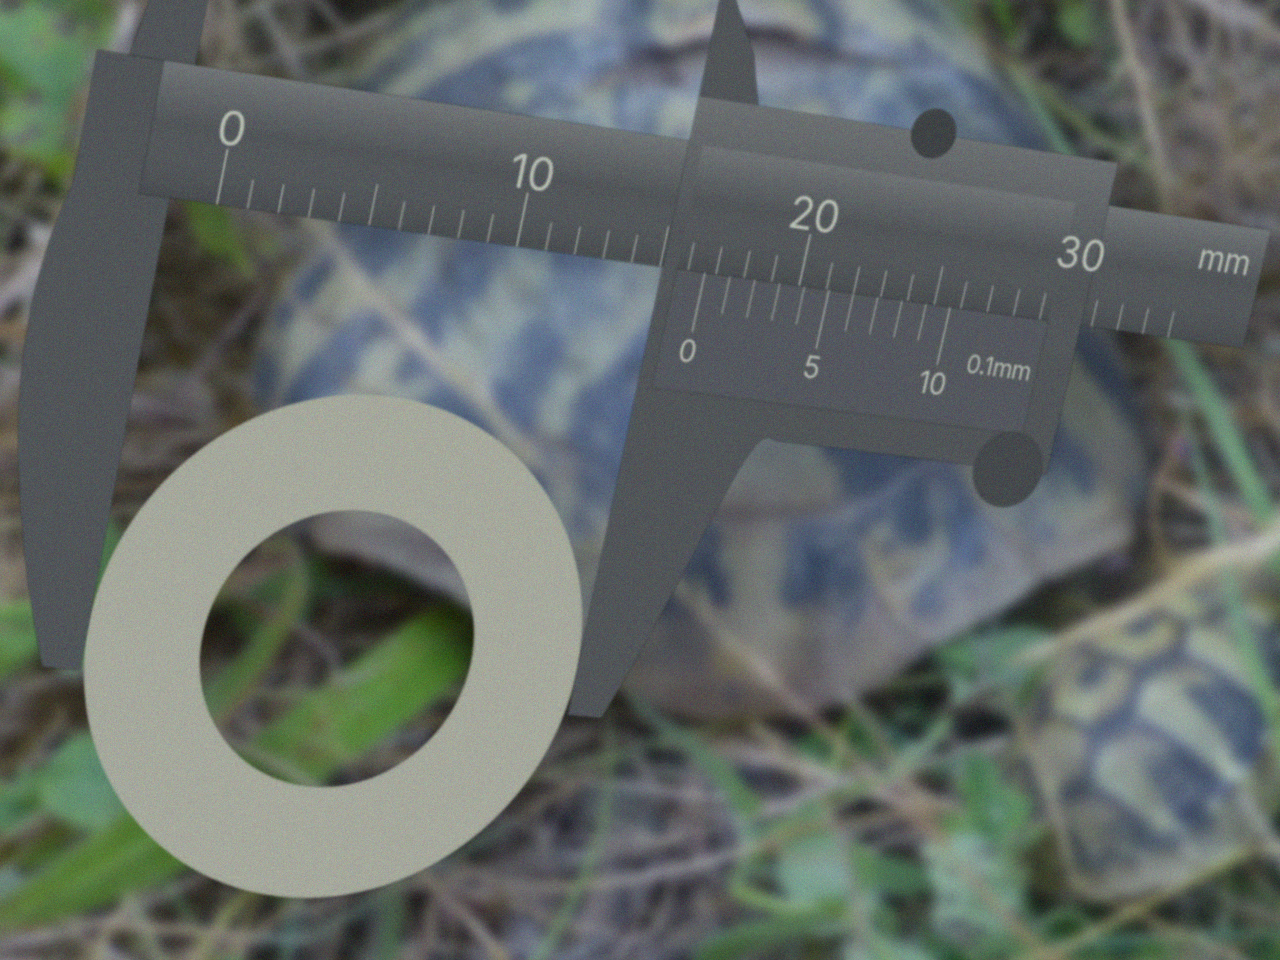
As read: **16.6** mm
